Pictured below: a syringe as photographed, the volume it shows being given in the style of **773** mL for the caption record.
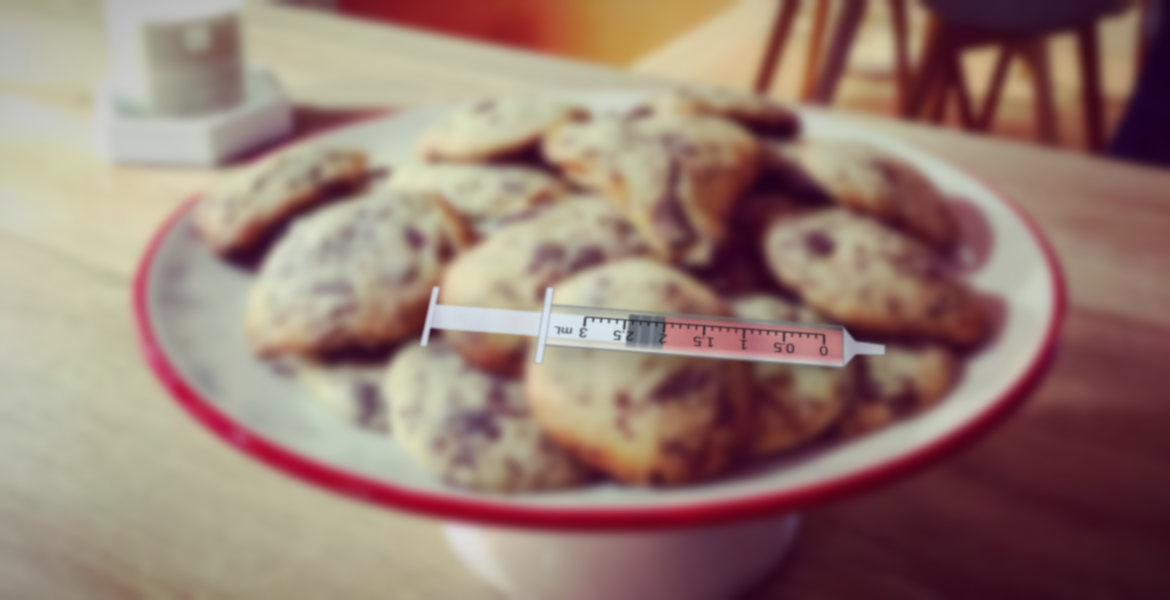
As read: **2** mL
